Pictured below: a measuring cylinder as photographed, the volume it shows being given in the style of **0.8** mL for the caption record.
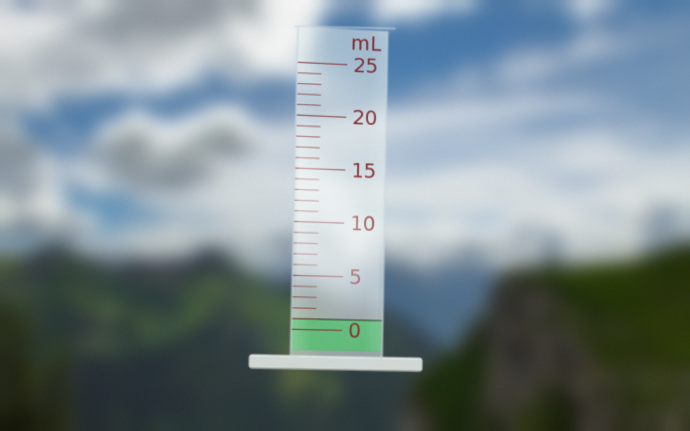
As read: **1** mL
